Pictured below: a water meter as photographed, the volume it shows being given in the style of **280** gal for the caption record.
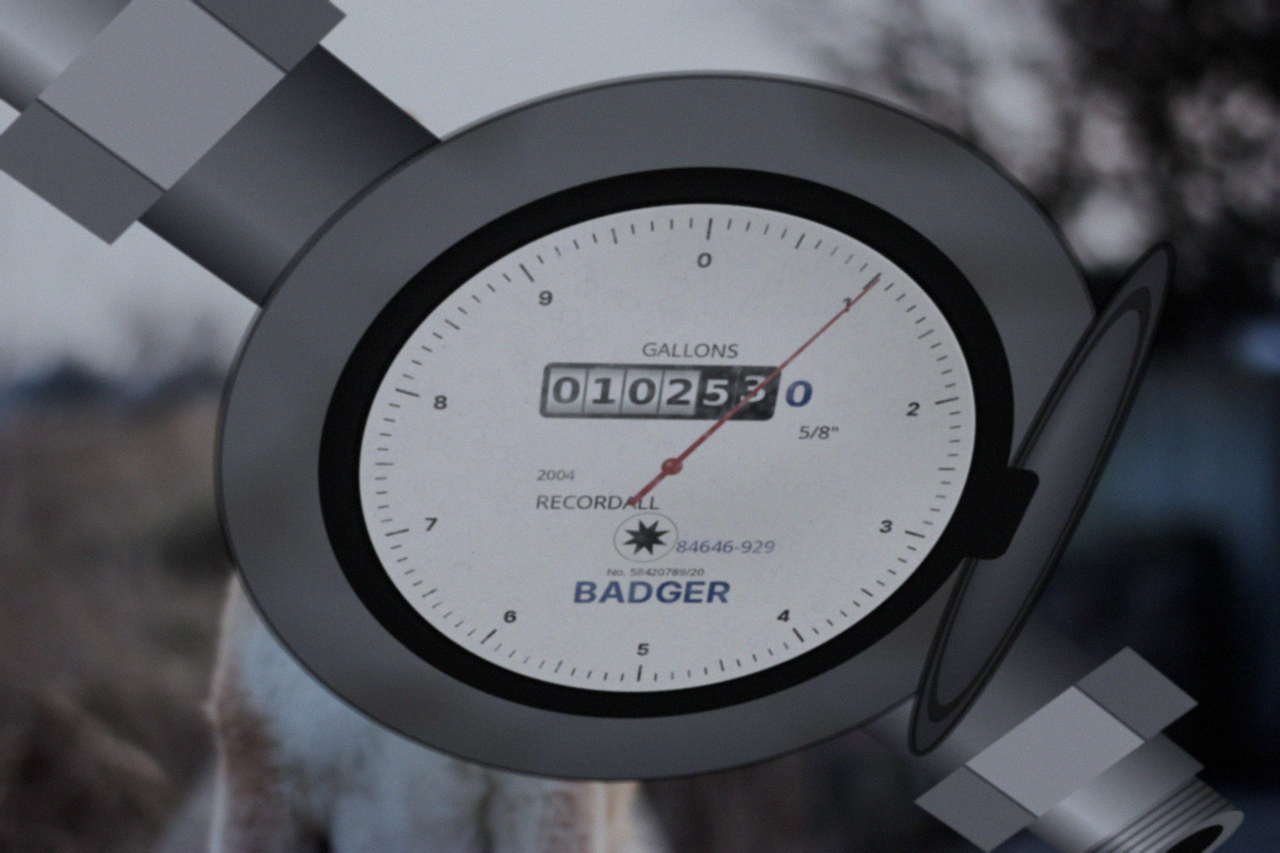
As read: **102531.0** gal
